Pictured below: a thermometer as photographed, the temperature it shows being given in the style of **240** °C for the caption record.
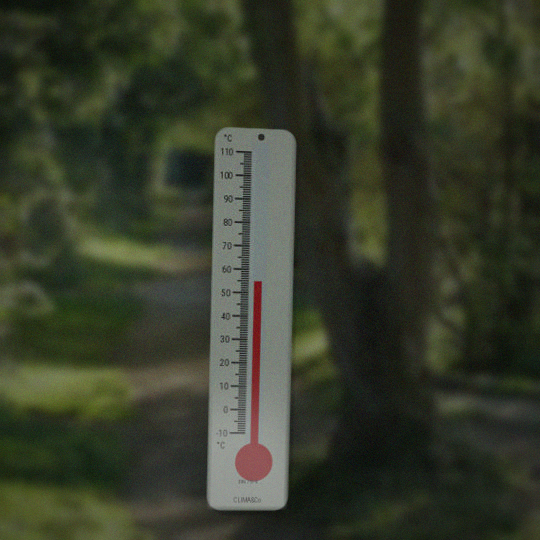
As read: **55** °C
